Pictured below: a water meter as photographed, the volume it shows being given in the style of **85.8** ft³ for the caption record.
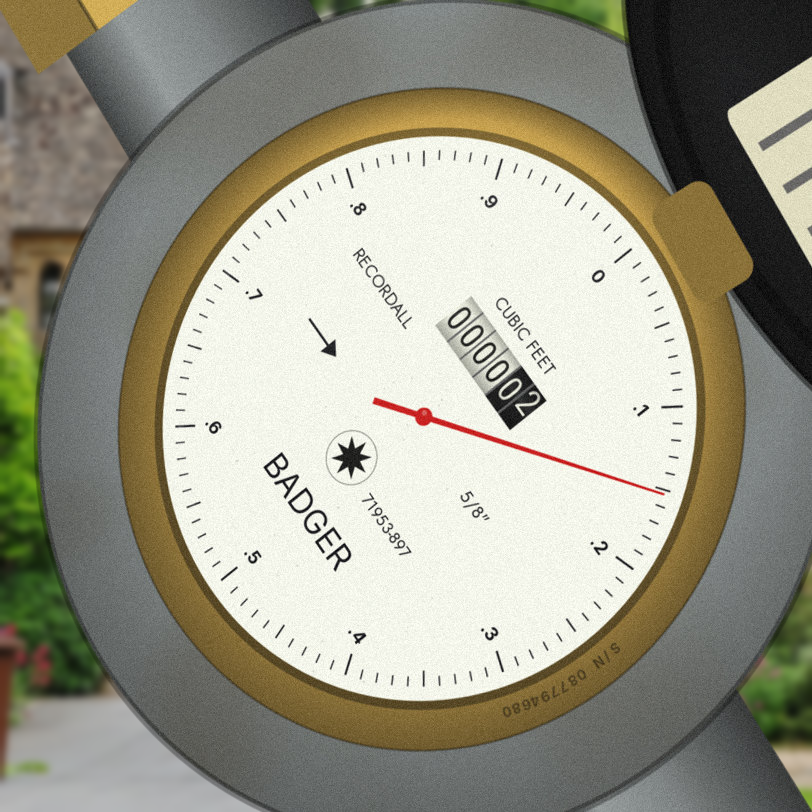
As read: **2.15** ft³
